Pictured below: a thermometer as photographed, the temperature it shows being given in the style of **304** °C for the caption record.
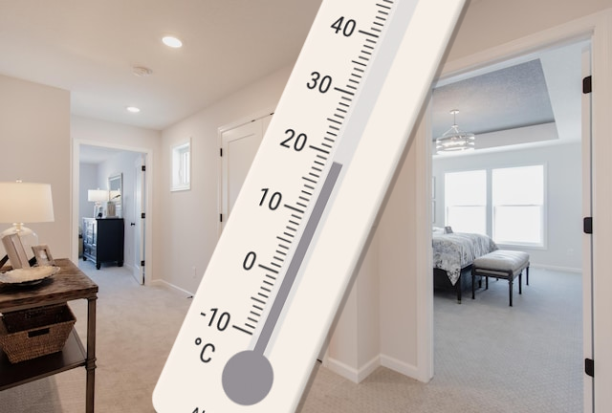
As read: **19** °C
